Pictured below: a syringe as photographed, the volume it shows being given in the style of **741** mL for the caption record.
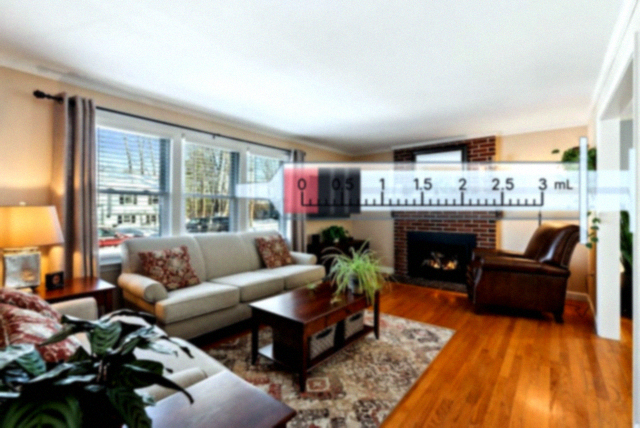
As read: **0.2** mL
